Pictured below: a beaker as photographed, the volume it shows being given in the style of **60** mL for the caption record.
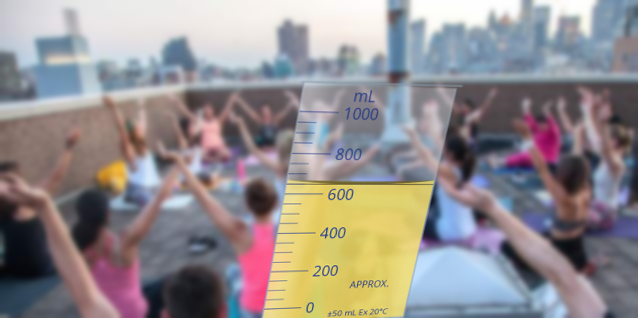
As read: **650** mL
